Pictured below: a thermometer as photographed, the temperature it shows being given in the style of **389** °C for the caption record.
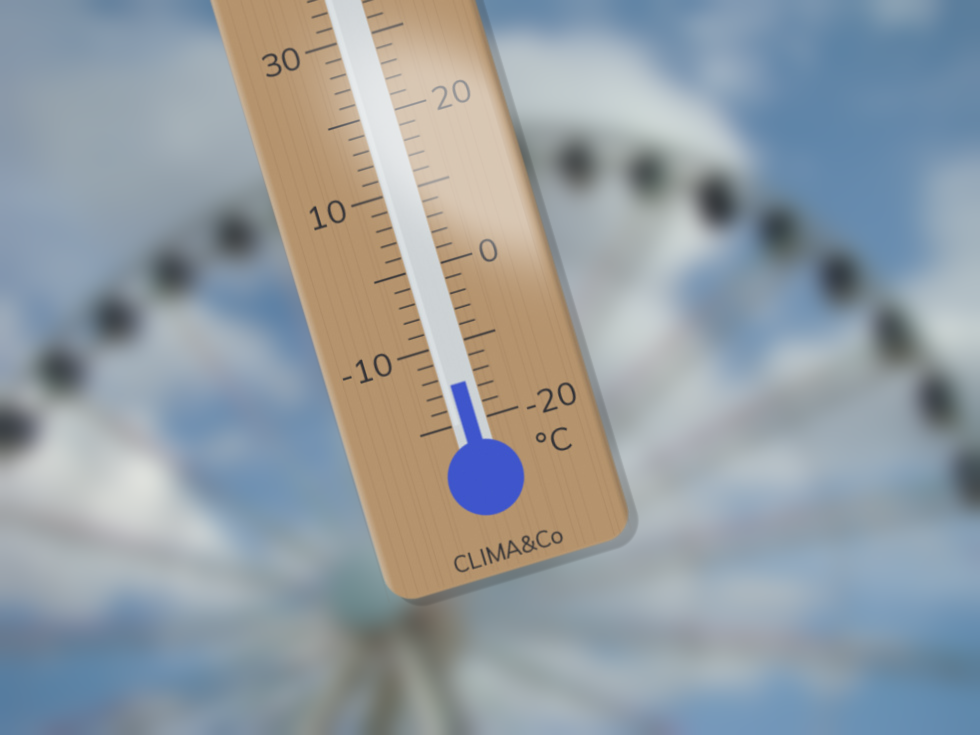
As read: **-15** °C
